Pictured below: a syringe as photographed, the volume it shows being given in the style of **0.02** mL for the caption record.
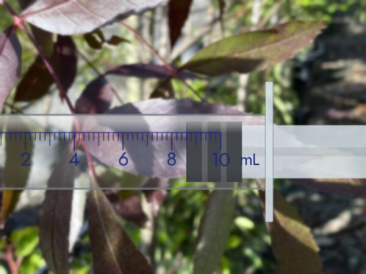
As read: **8.6** mL
